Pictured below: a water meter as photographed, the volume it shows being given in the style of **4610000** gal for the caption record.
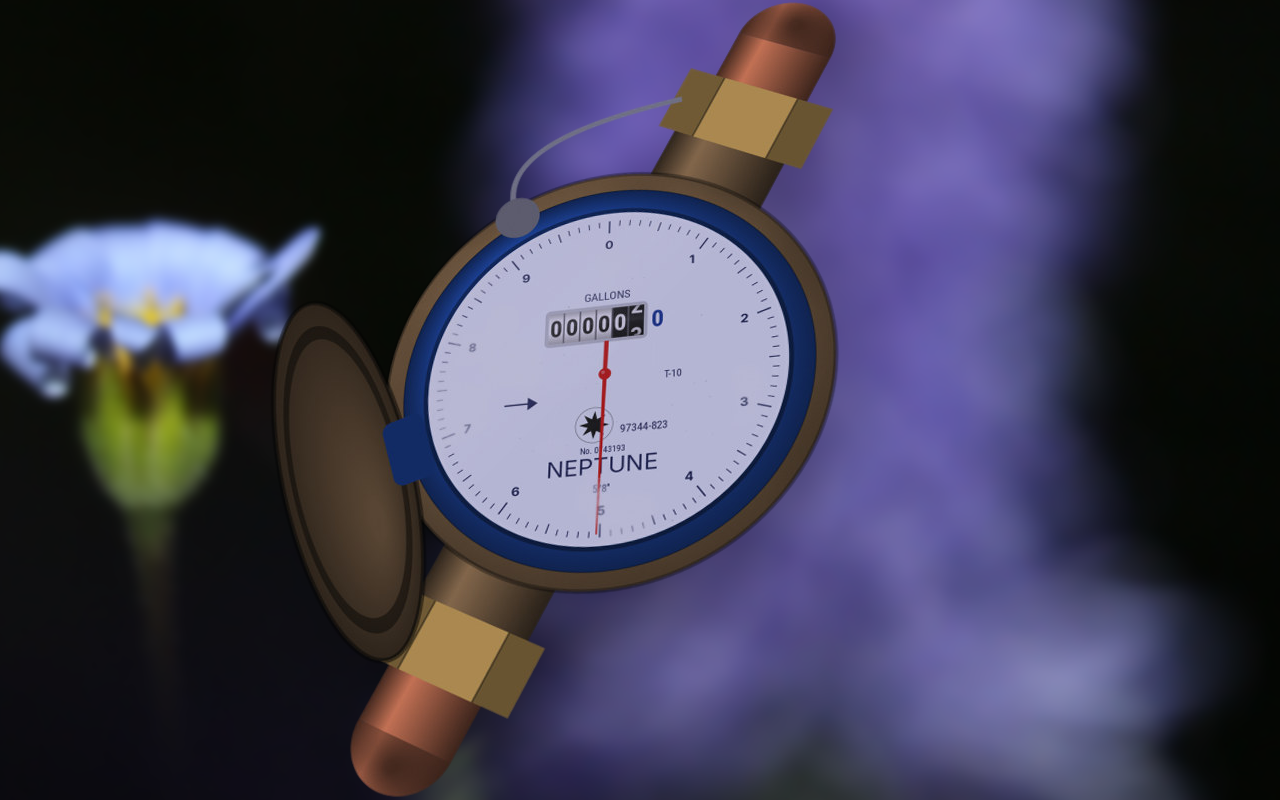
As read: **25.0** gal
